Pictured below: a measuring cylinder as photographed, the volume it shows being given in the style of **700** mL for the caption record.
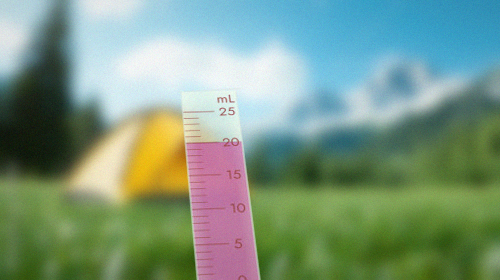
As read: **20** mL
